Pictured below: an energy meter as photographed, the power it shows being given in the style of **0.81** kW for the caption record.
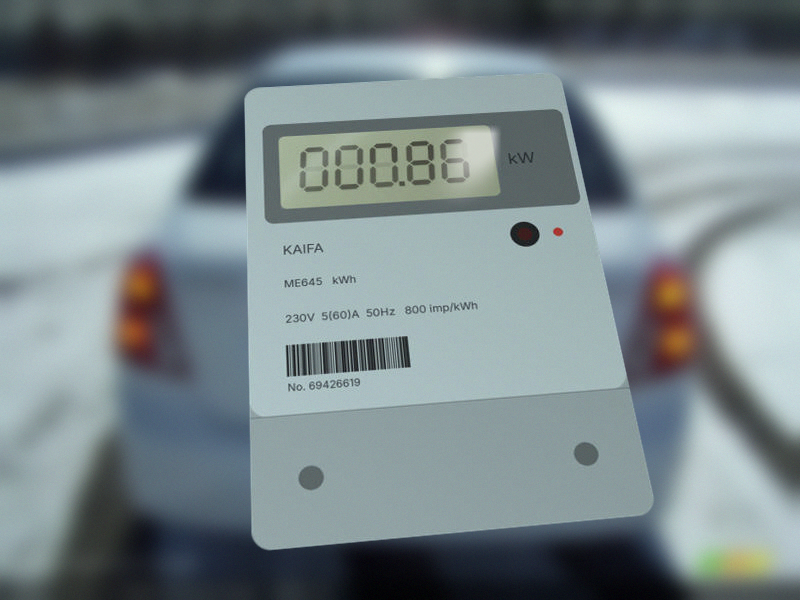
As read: **0.86** kW
